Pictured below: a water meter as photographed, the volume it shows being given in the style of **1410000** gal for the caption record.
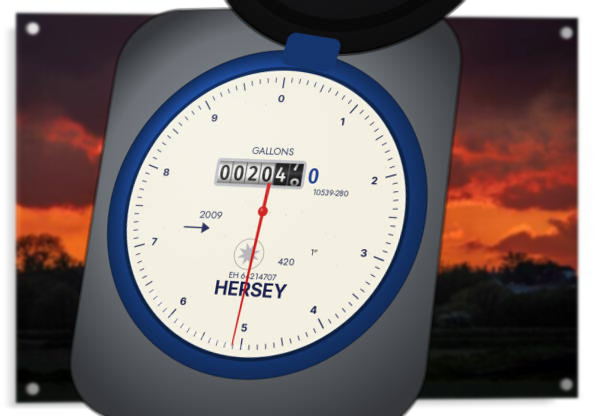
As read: **20475.1** gal
